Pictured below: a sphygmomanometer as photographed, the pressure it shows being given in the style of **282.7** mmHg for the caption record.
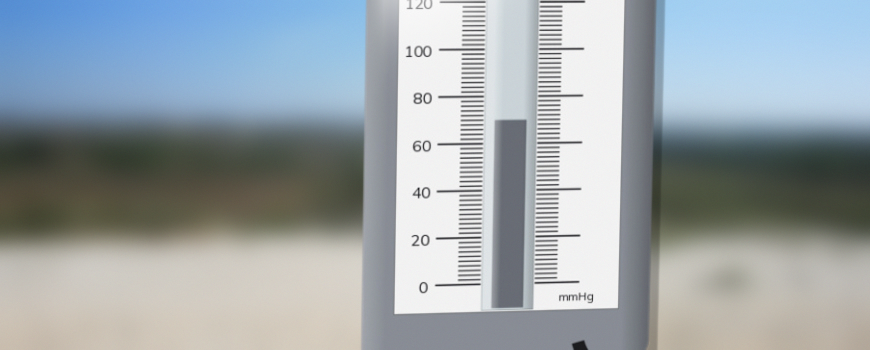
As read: **70** mmHg
